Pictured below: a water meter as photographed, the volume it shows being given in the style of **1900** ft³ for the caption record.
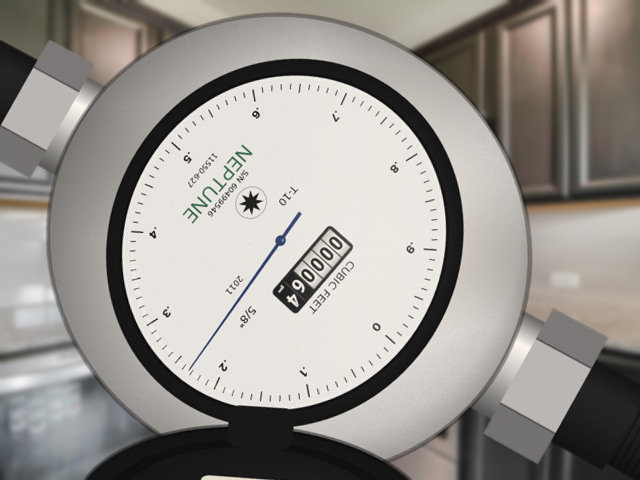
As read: **64.23** ft³
